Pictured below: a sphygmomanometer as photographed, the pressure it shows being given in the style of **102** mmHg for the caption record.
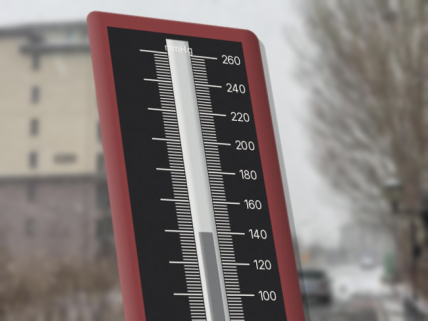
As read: **140** mmHg
